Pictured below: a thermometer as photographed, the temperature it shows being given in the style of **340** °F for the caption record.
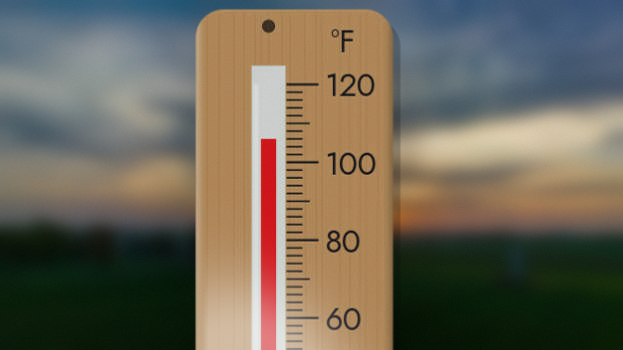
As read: **106** °F
